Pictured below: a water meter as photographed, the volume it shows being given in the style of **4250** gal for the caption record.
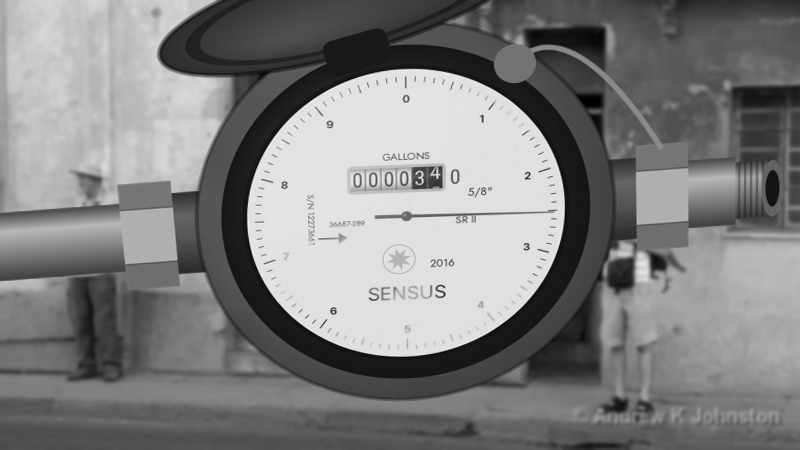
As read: **342.5** gal
